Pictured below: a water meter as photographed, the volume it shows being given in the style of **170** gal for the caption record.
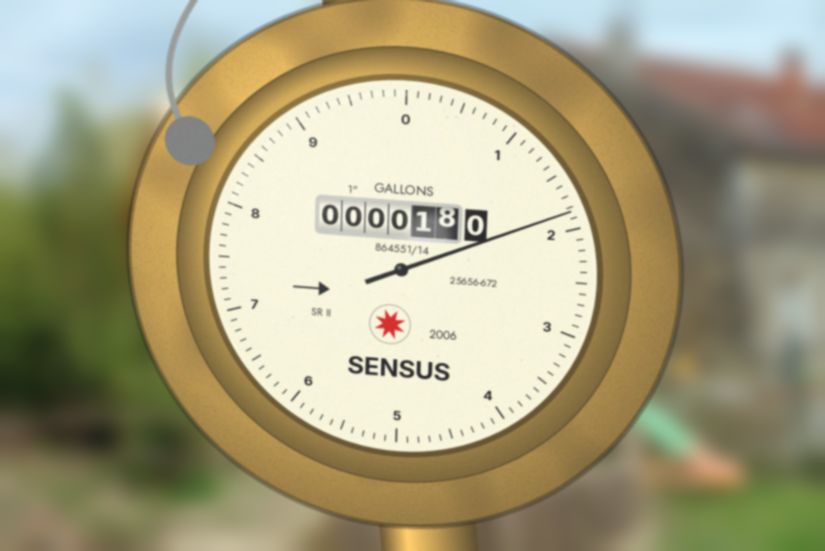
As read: **181.8** gal
